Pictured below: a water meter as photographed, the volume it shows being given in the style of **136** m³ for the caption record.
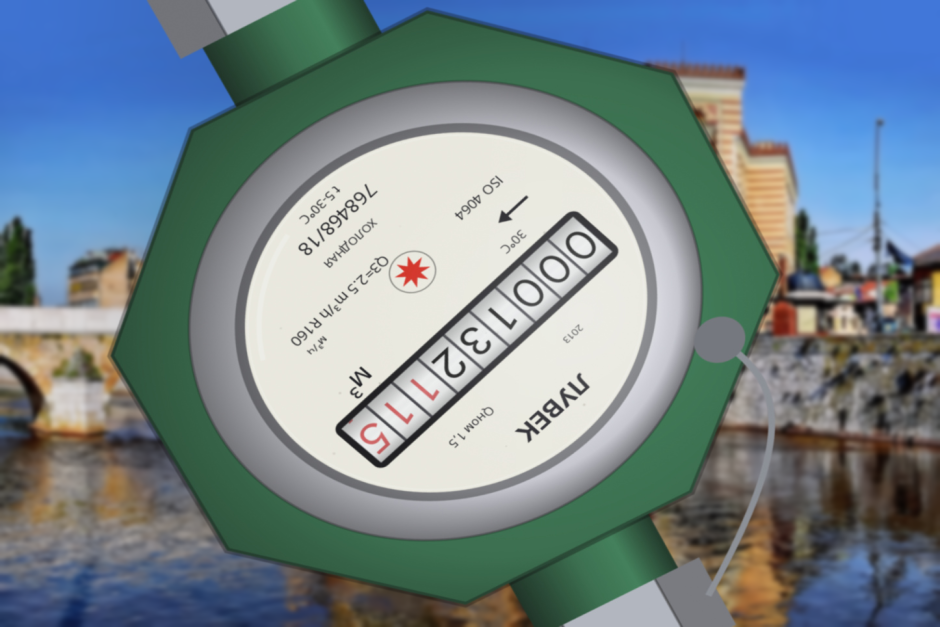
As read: **132.115** m³
